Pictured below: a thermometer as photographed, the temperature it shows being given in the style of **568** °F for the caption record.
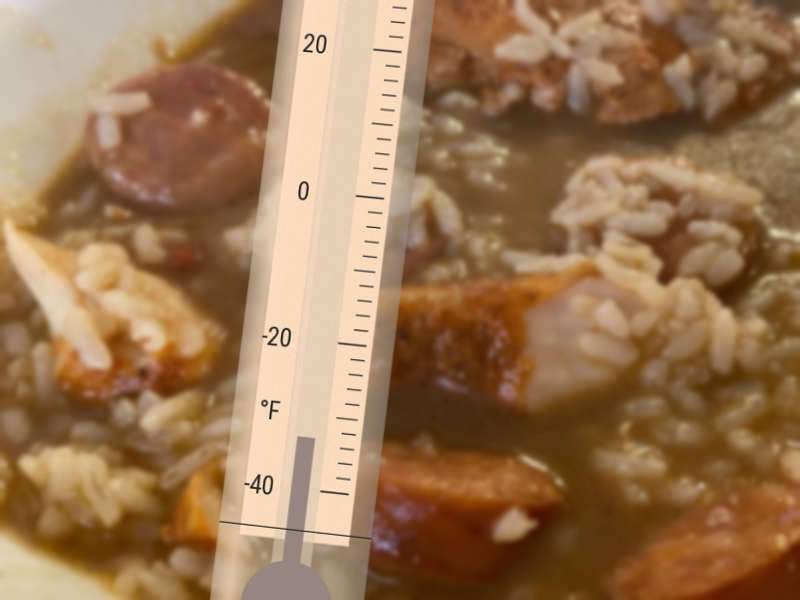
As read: **-33** °F
